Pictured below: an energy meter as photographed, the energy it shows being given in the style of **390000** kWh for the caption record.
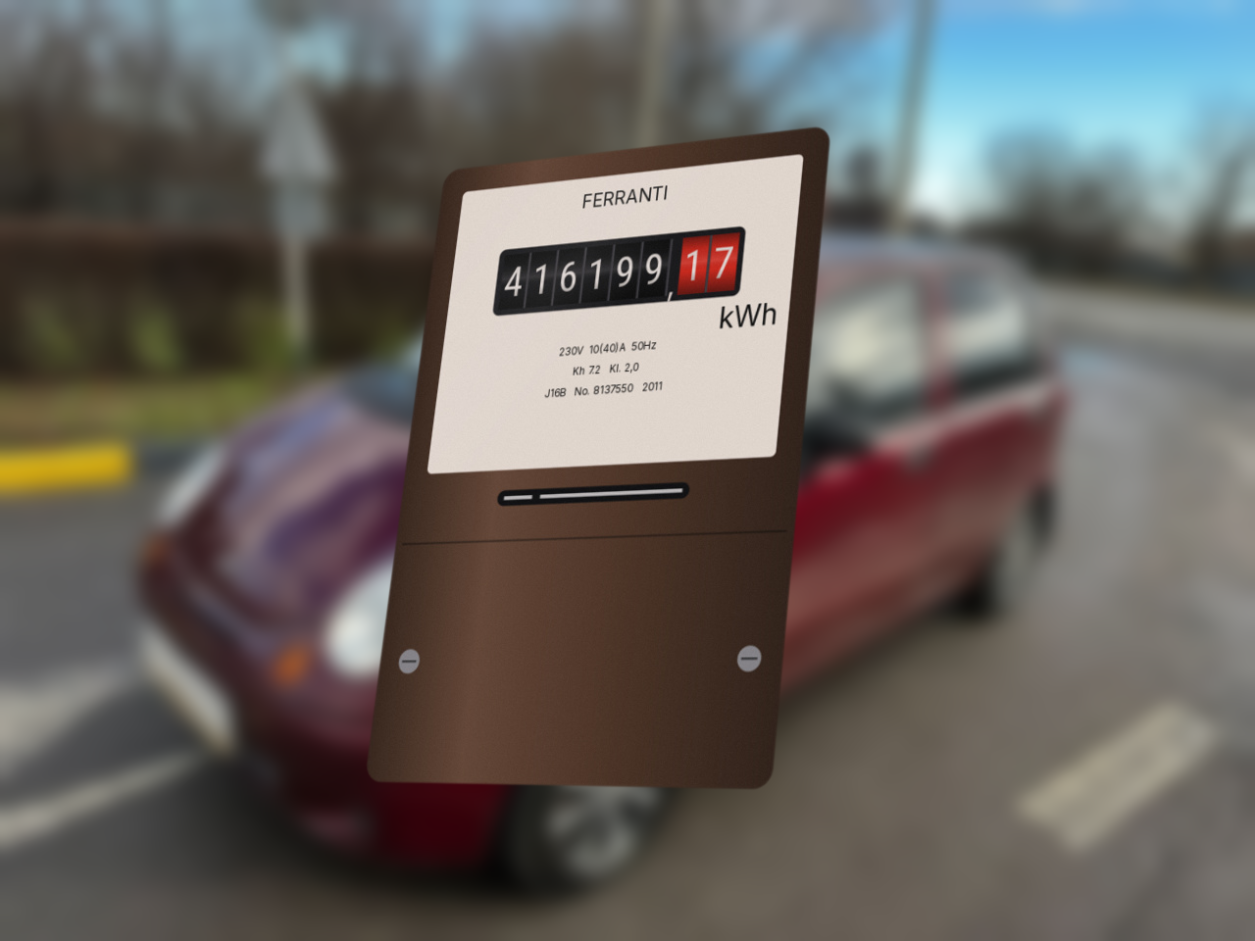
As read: **416199.17** kWh
